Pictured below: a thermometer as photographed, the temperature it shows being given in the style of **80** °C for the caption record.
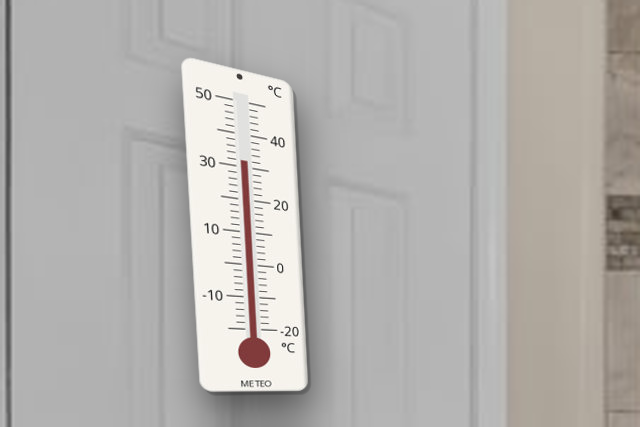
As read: **32** °C
